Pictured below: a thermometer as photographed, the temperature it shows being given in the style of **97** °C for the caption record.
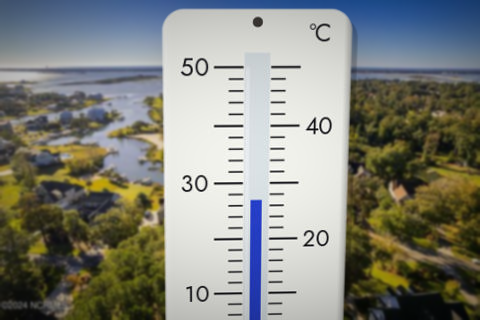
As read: **27** °C
